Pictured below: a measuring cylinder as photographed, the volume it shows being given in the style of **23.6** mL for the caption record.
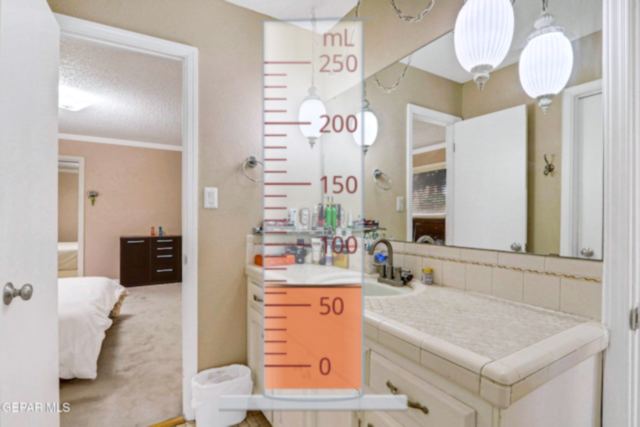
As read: **65** mL
